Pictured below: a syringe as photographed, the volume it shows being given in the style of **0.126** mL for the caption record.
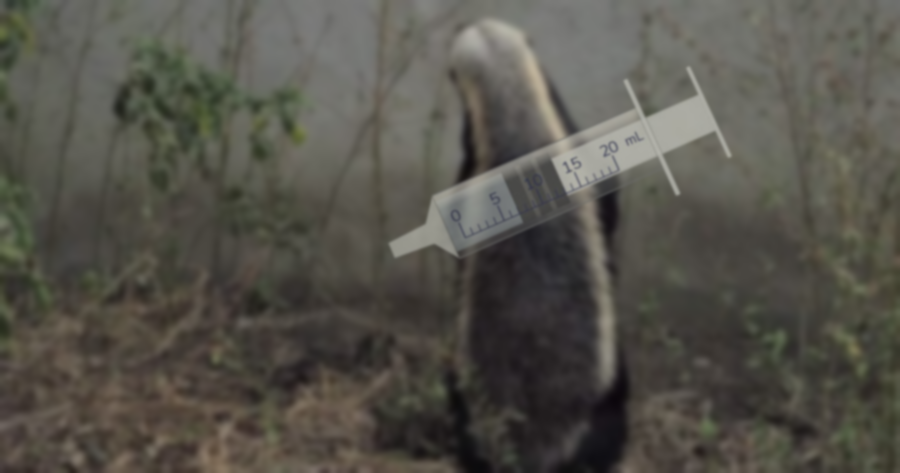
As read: **7** mL
